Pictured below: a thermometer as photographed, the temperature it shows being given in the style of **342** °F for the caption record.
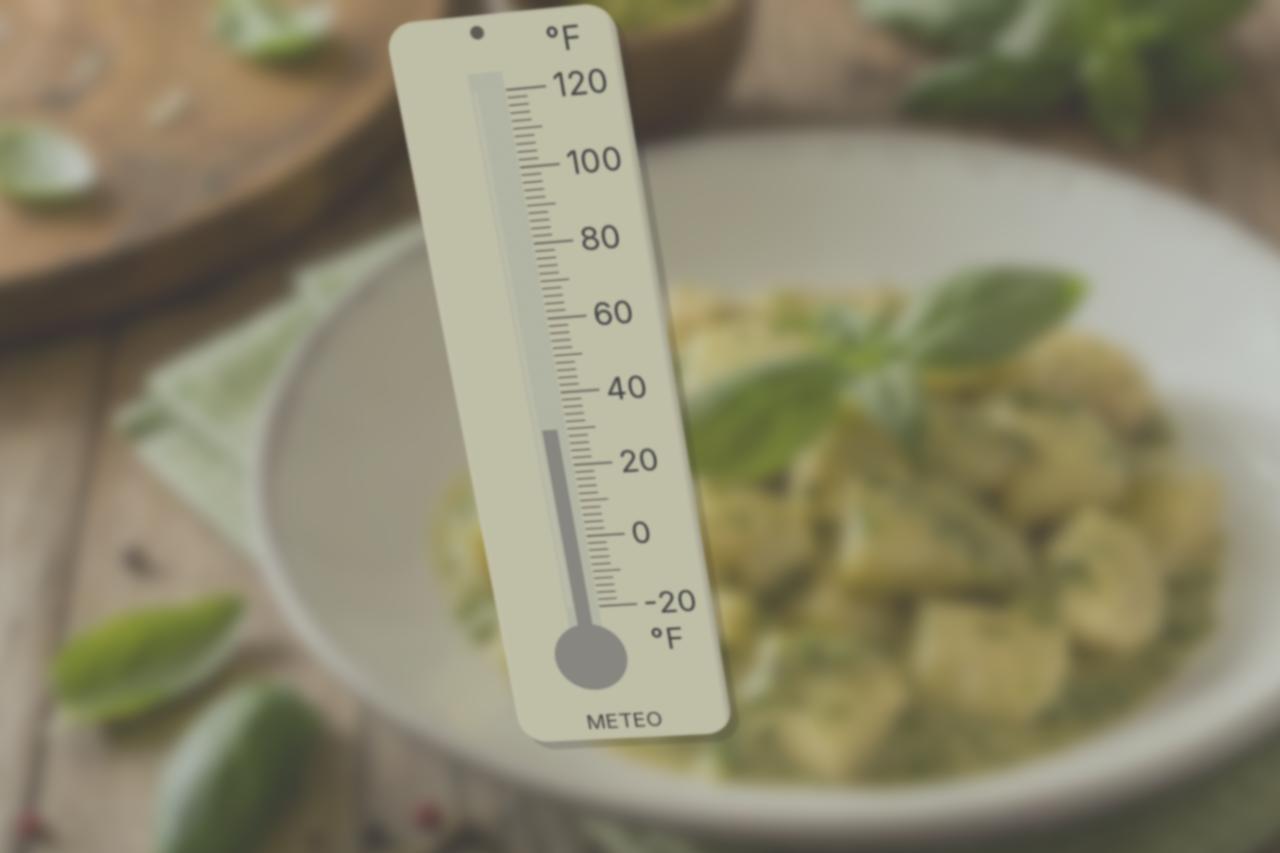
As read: **30** °F
